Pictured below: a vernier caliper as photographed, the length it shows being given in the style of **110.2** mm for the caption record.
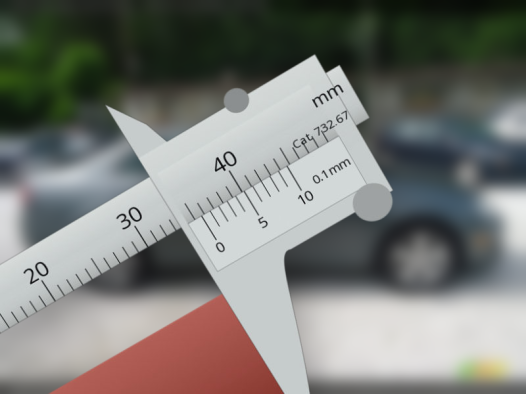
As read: **35.7** mm
